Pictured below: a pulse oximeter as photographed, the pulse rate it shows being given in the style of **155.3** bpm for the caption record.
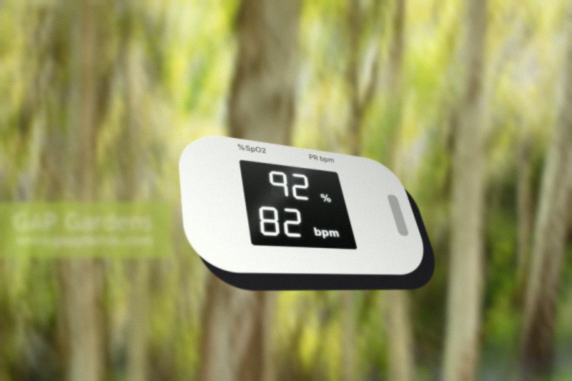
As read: **82** bpm
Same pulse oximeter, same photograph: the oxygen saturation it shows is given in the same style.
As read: **92** %
